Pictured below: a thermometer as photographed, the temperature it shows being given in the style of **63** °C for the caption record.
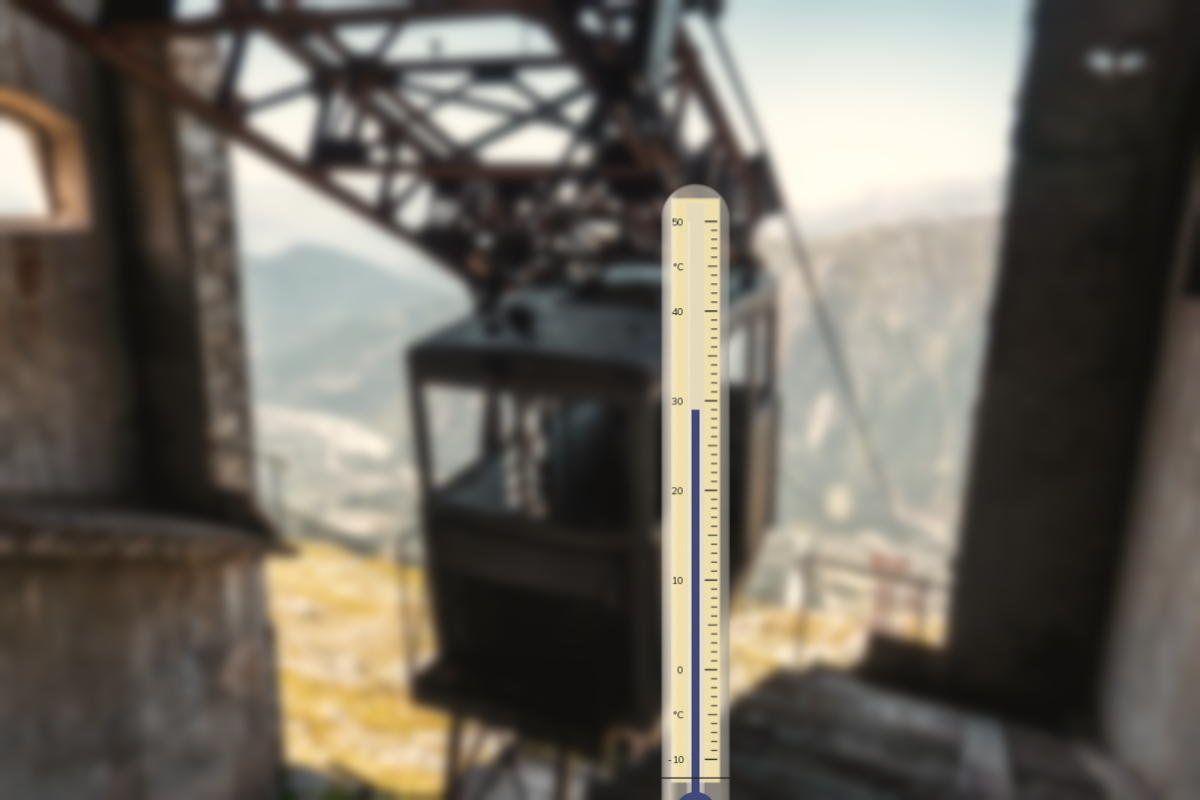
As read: **29** °C
